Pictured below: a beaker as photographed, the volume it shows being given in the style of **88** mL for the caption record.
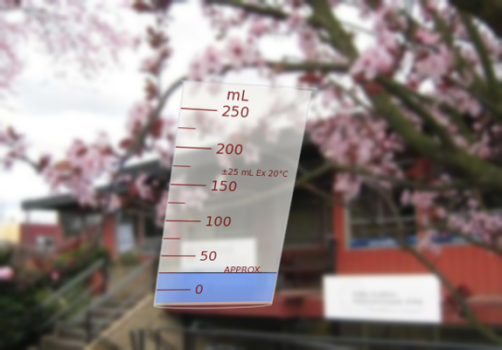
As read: **25** mL
